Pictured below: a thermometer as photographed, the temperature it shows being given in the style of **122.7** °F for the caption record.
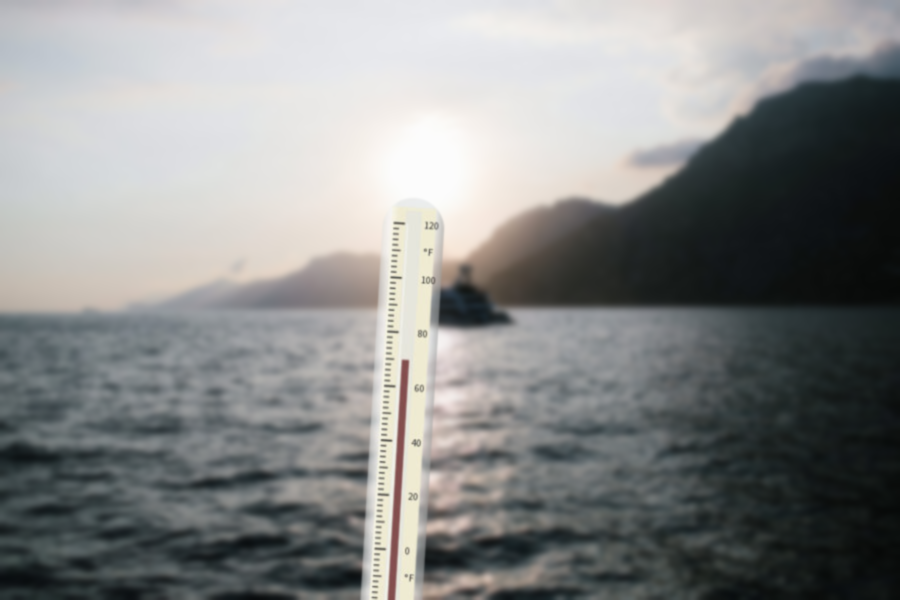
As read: **70** °F
